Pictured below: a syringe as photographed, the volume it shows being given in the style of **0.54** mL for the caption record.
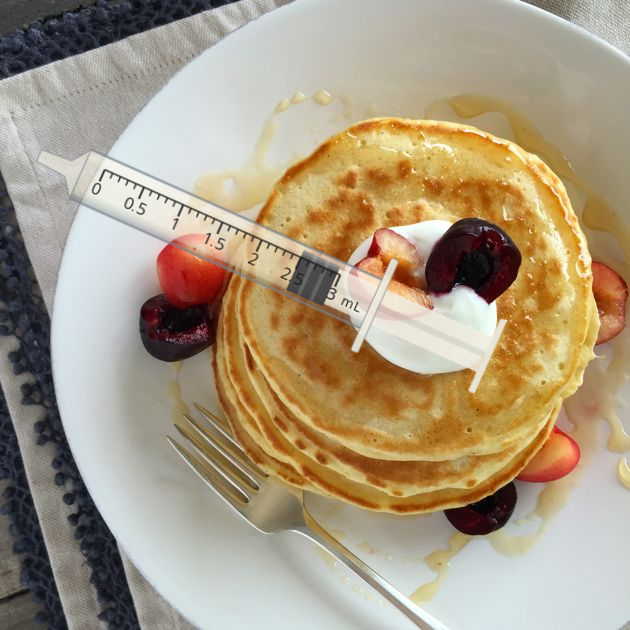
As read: **2.5** mL
